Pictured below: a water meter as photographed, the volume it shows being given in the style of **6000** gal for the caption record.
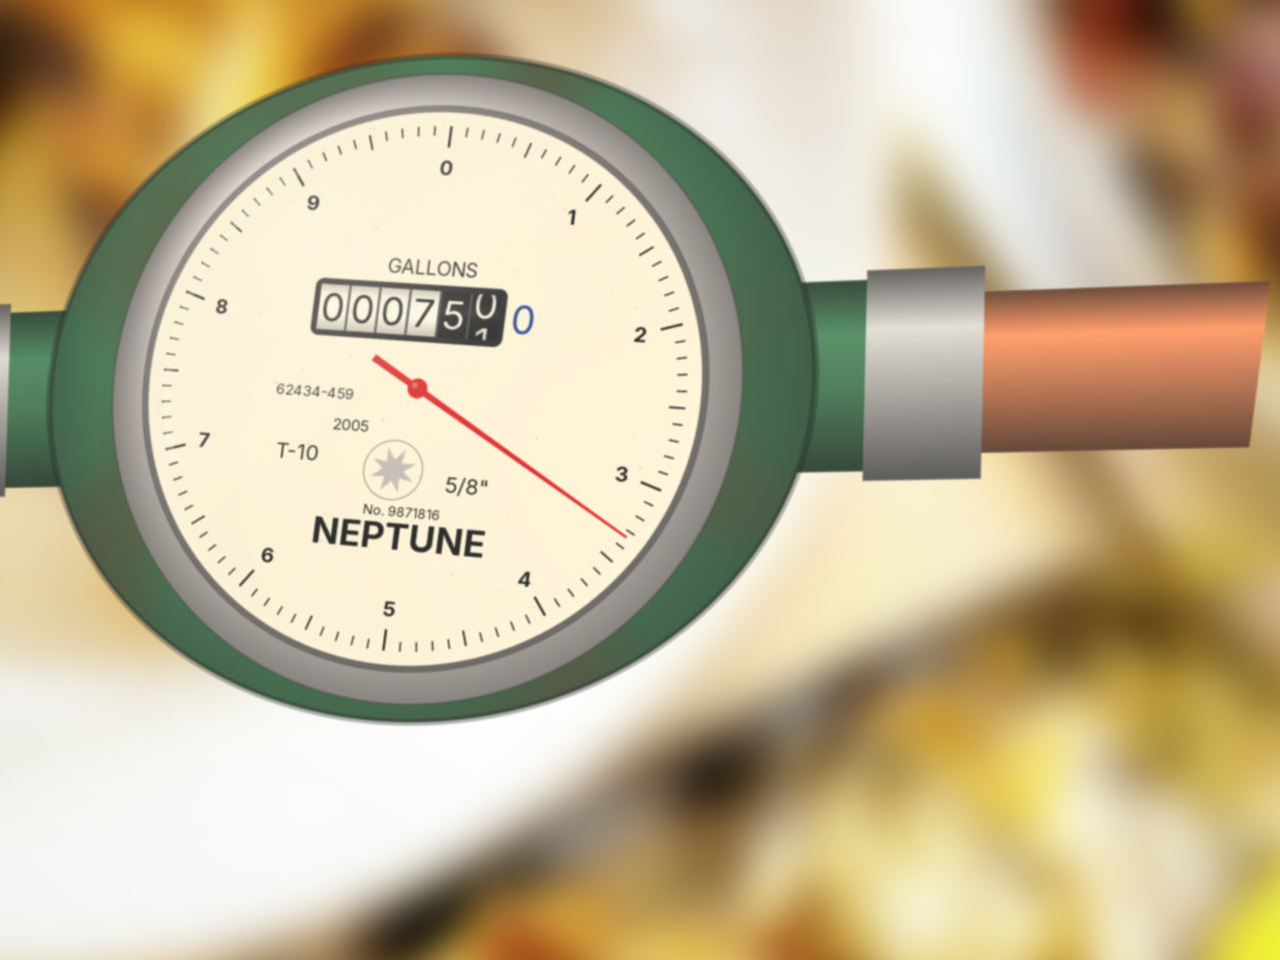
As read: **7503.3** gal
